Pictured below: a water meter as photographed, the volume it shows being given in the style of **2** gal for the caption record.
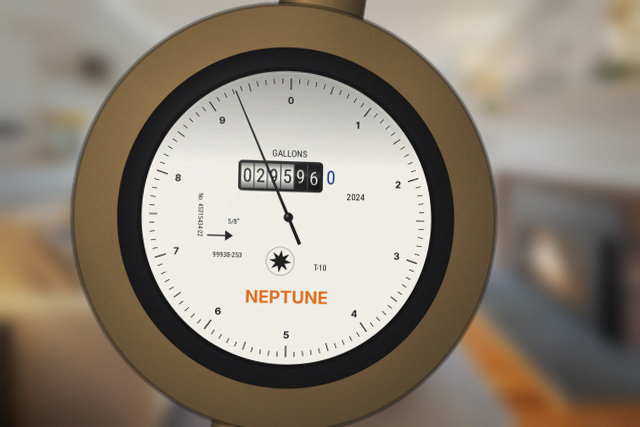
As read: **295959.3** gal
